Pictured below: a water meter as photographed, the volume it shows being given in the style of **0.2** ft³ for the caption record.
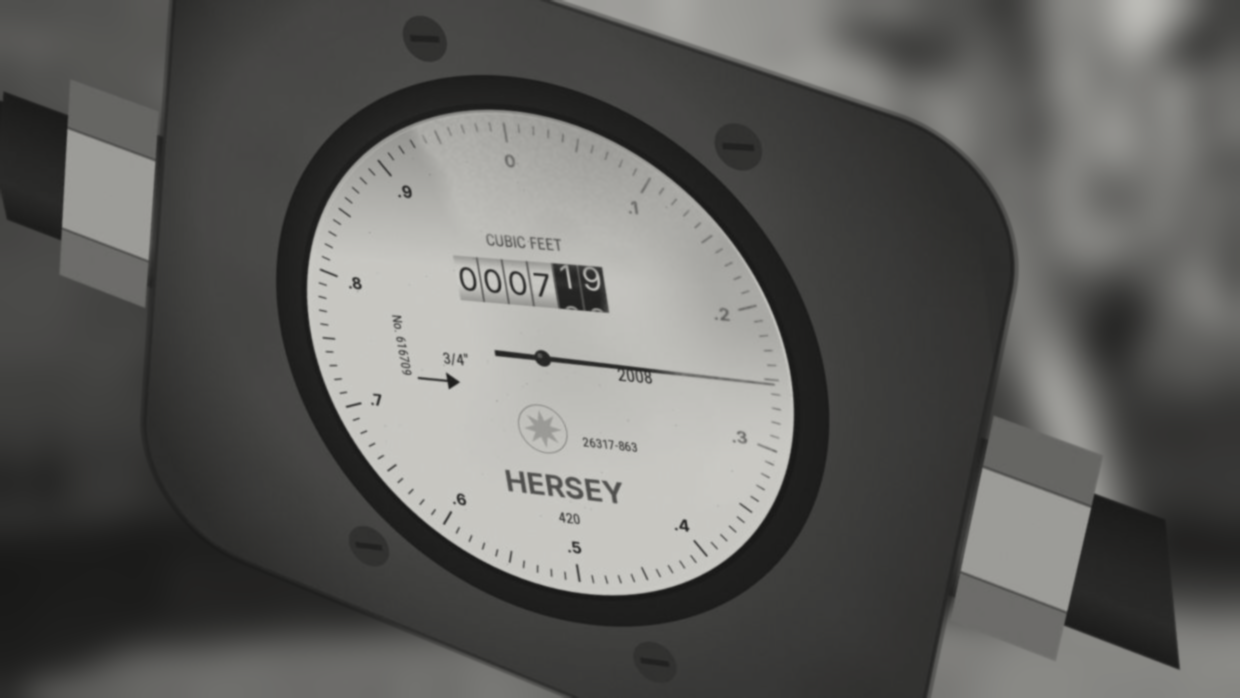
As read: **719.25** ft³
